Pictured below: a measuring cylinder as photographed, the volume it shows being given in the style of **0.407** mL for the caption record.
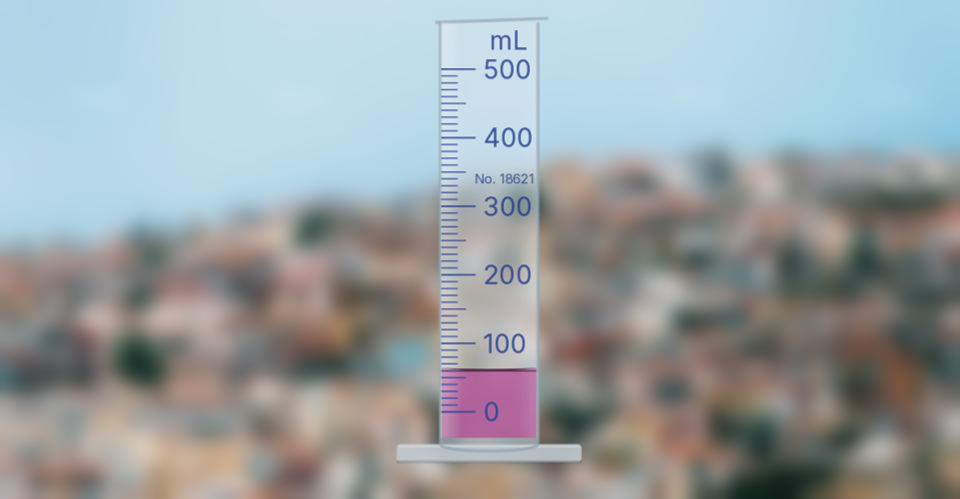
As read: **60** mL
